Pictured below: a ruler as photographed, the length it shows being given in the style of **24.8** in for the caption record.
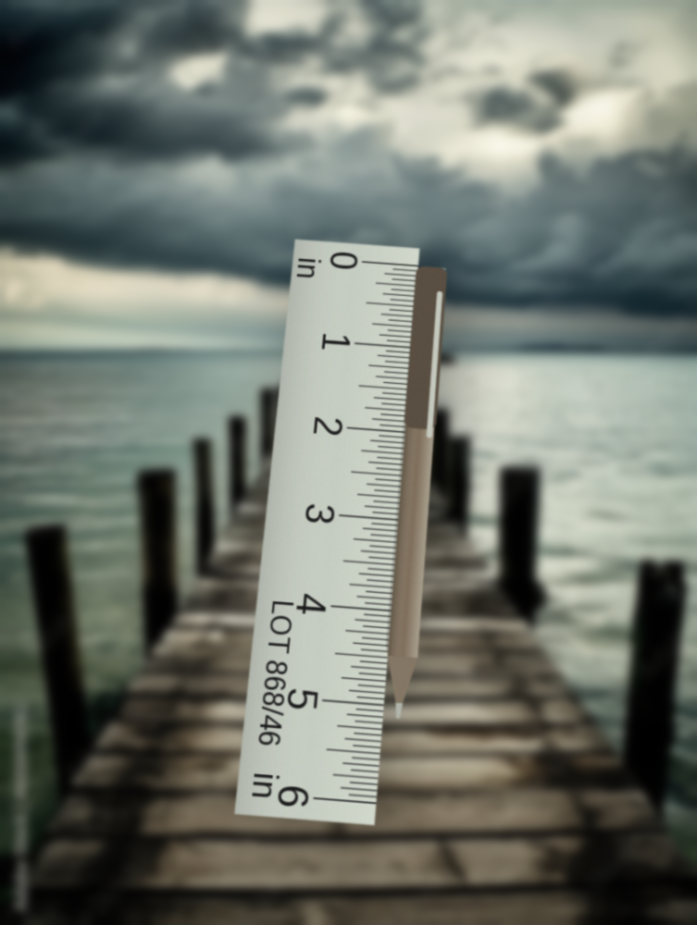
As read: **5.125** in
